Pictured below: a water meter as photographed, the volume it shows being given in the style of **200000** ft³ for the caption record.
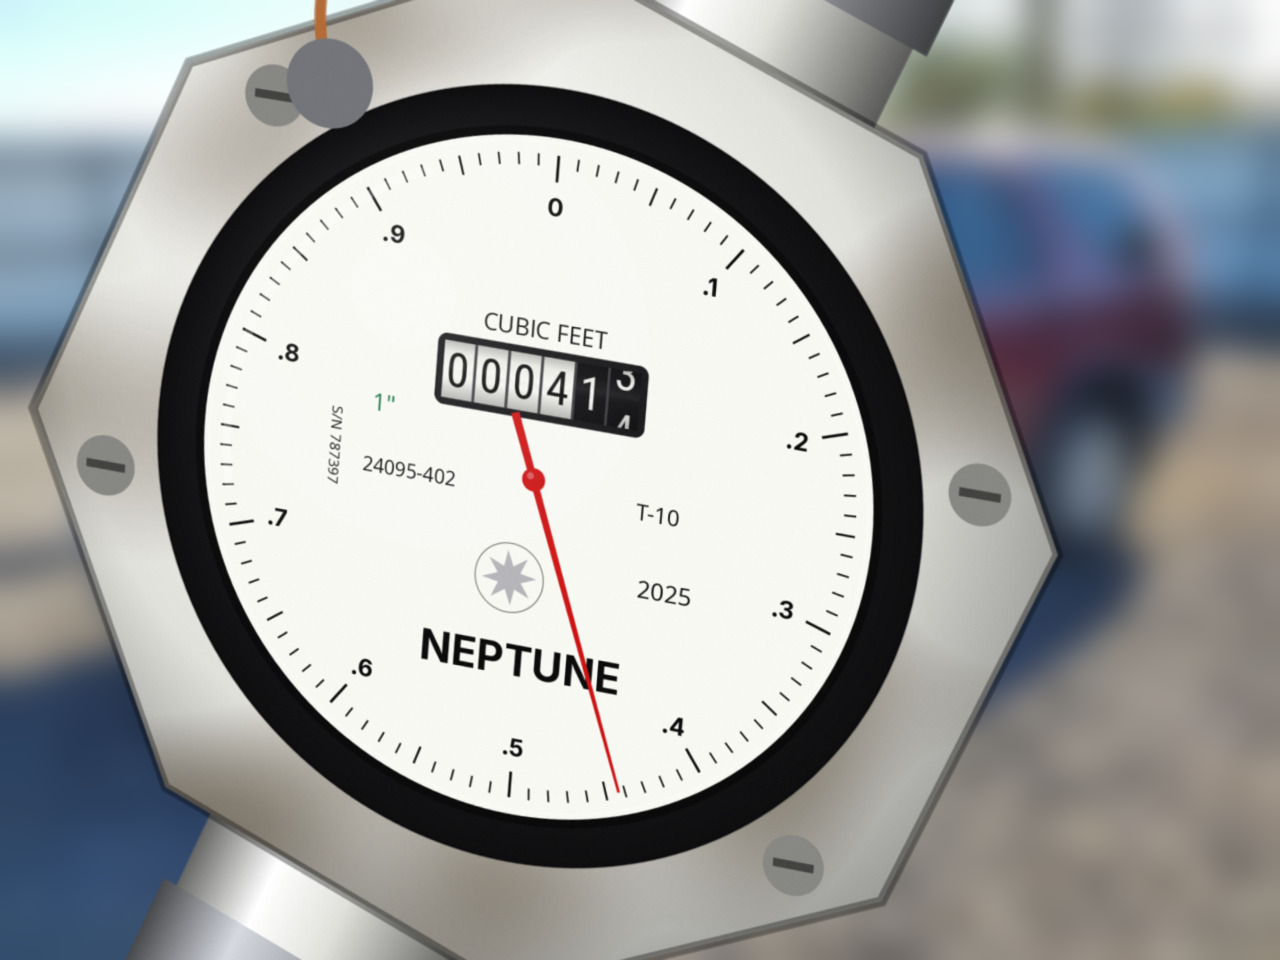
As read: **413.44** ft³
